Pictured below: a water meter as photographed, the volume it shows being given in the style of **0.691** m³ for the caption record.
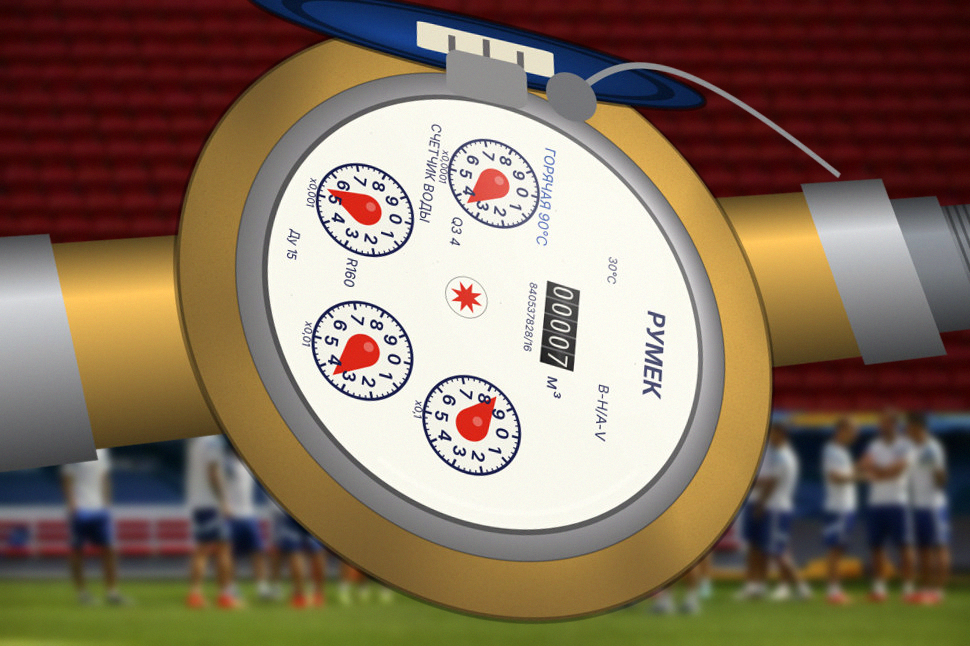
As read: **7.8353** m³
